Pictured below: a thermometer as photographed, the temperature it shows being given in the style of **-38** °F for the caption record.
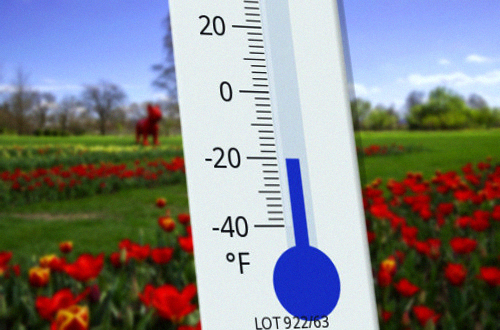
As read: **-20** °F
